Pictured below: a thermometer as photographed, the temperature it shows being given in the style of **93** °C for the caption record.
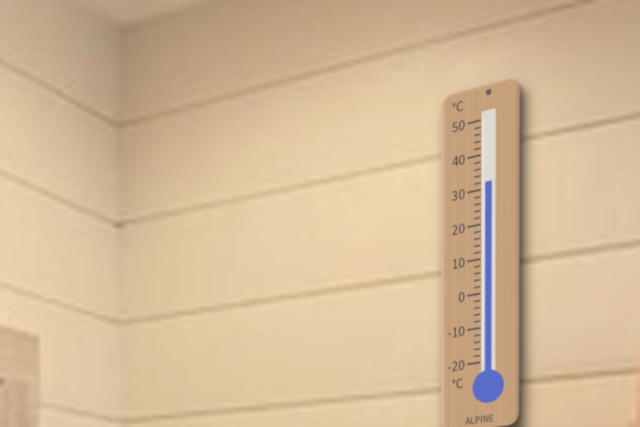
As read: **32** °C
